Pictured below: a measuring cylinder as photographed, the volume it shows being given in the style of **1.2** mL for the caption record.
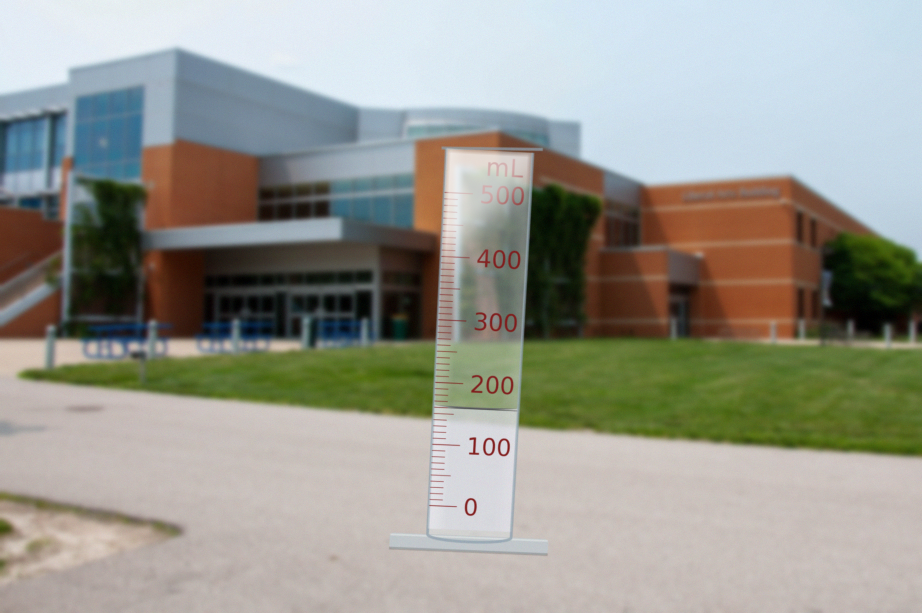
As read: **160** mL
